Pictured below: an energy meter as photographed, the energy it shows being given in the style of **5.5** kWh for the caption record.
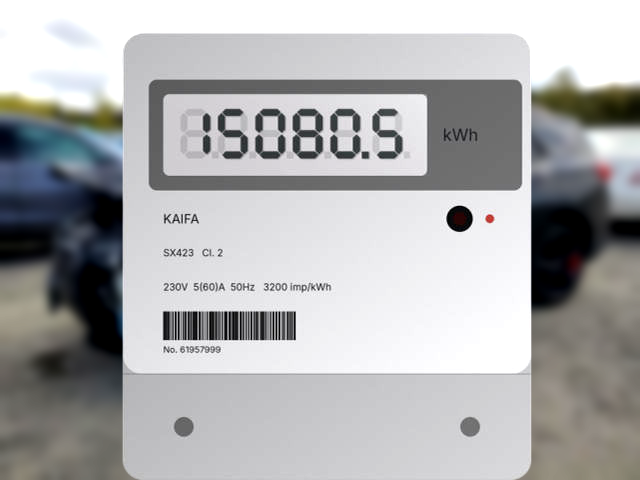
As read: **15080.5** kWh
